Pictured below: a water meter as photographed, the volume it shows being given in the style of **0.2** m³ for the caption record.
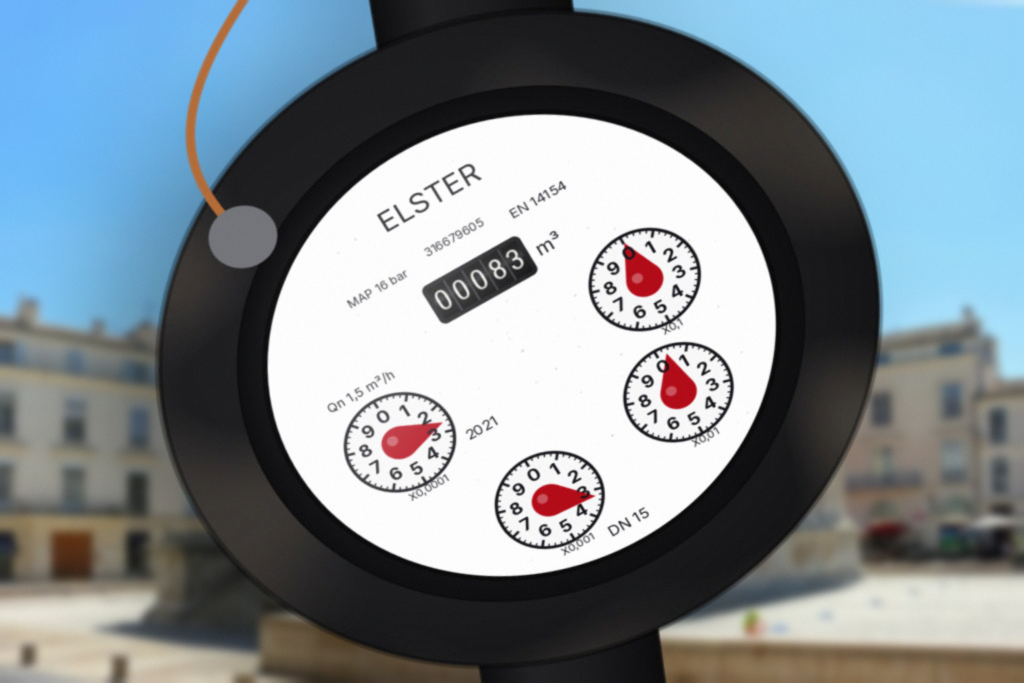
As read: **83.0032** m³
